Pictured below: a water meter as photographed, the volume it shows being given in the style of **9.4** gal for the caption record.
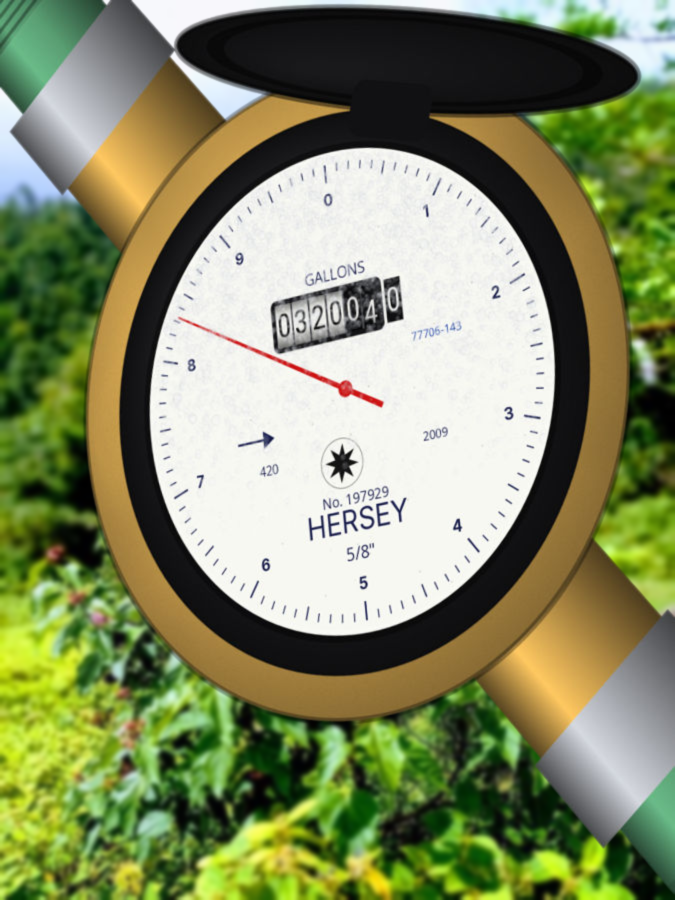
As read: **320038.3** gal
